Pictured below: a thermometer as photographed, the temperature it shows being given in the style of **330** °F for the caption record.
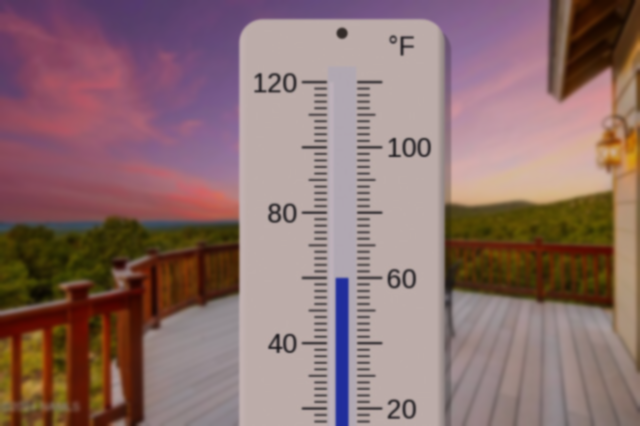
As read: **60** °F
